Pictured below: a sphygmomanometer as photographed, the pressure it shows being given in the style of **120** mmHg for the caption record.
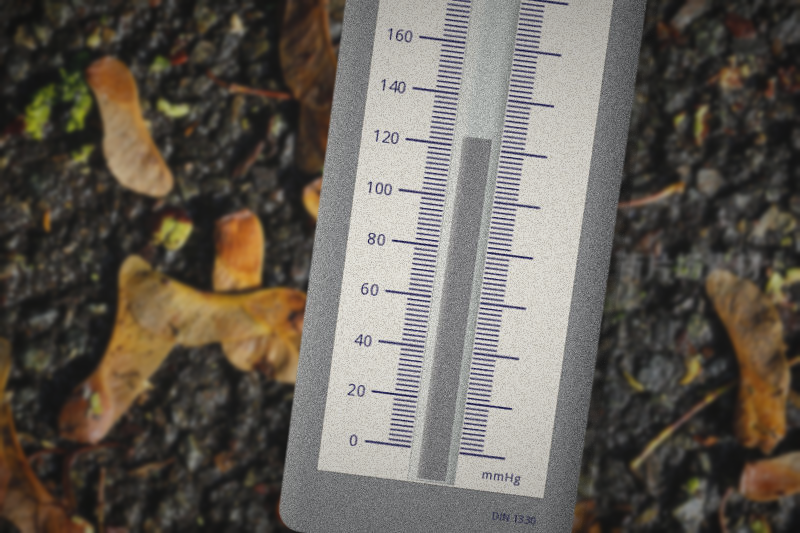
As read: **124** mmHg
